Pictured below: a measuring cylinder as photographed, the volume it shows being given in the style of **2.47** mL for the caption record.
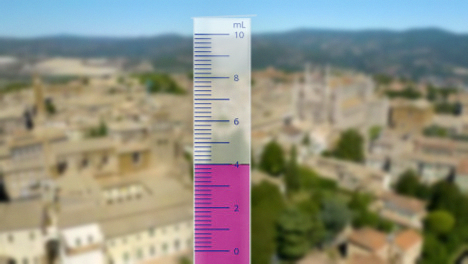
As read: **4** mL
